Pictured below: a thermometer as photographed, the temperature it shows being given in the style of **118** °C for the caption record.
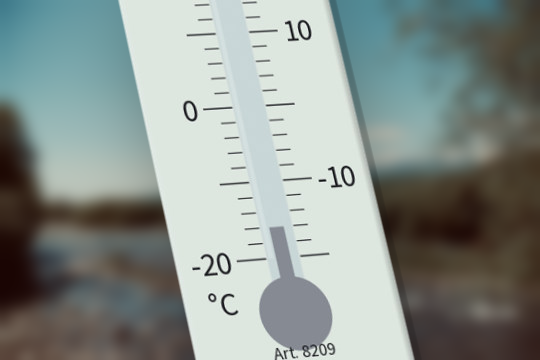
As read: **-16** °C
